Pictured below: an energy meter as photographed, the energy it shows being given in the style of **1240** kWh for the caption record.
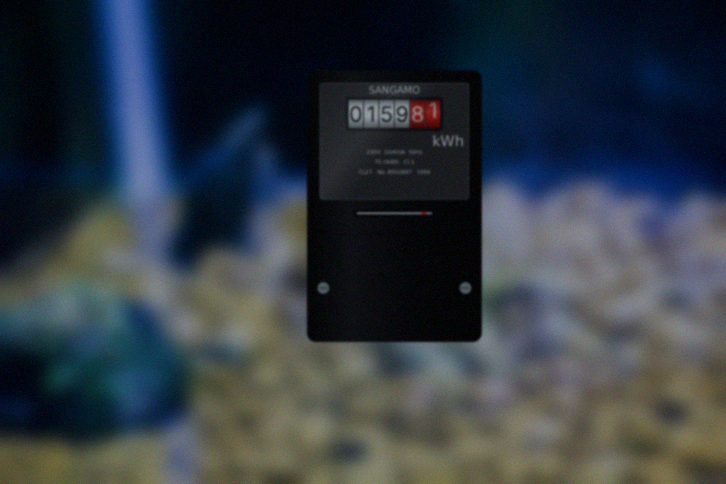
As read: **159.81** kWh
